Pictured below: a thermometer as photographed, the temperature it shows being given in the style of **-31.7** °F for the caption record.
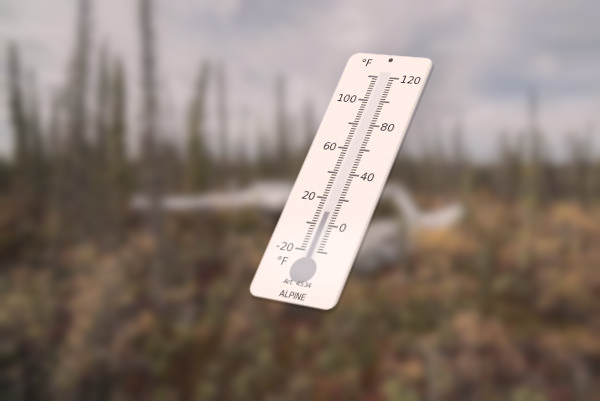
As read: **10** °F
